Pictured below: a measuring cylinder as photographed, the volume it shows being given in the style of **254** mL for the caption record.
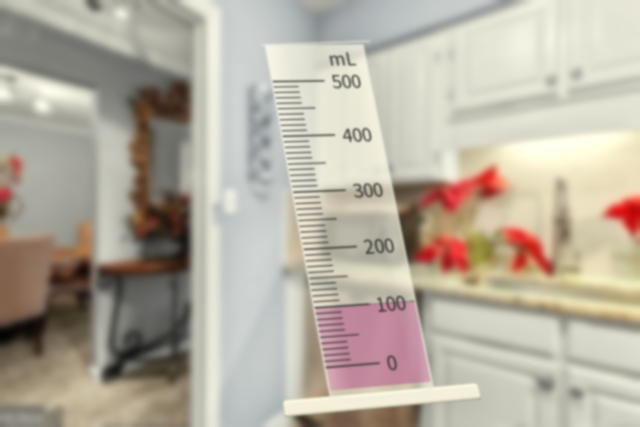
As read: **100** mL
